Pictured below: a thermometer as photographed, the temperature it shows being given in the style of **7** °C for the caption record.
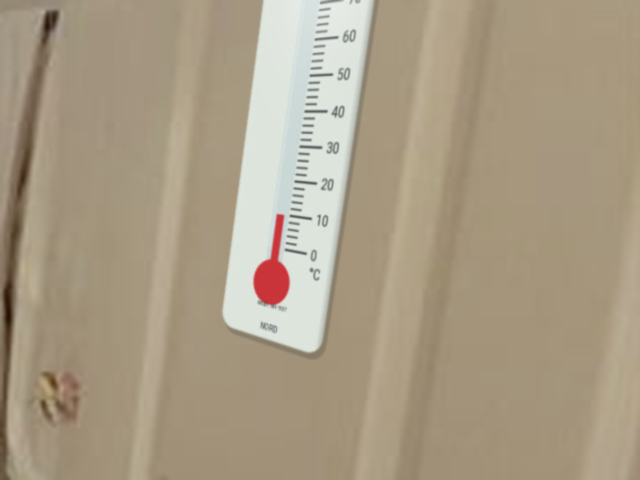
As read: **10** °C
